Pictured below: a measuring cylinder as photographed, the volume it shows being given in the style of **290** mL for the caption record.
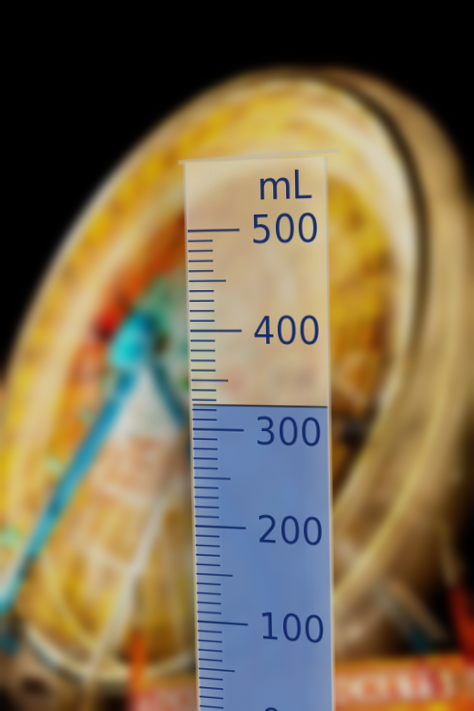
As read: **325** mL
